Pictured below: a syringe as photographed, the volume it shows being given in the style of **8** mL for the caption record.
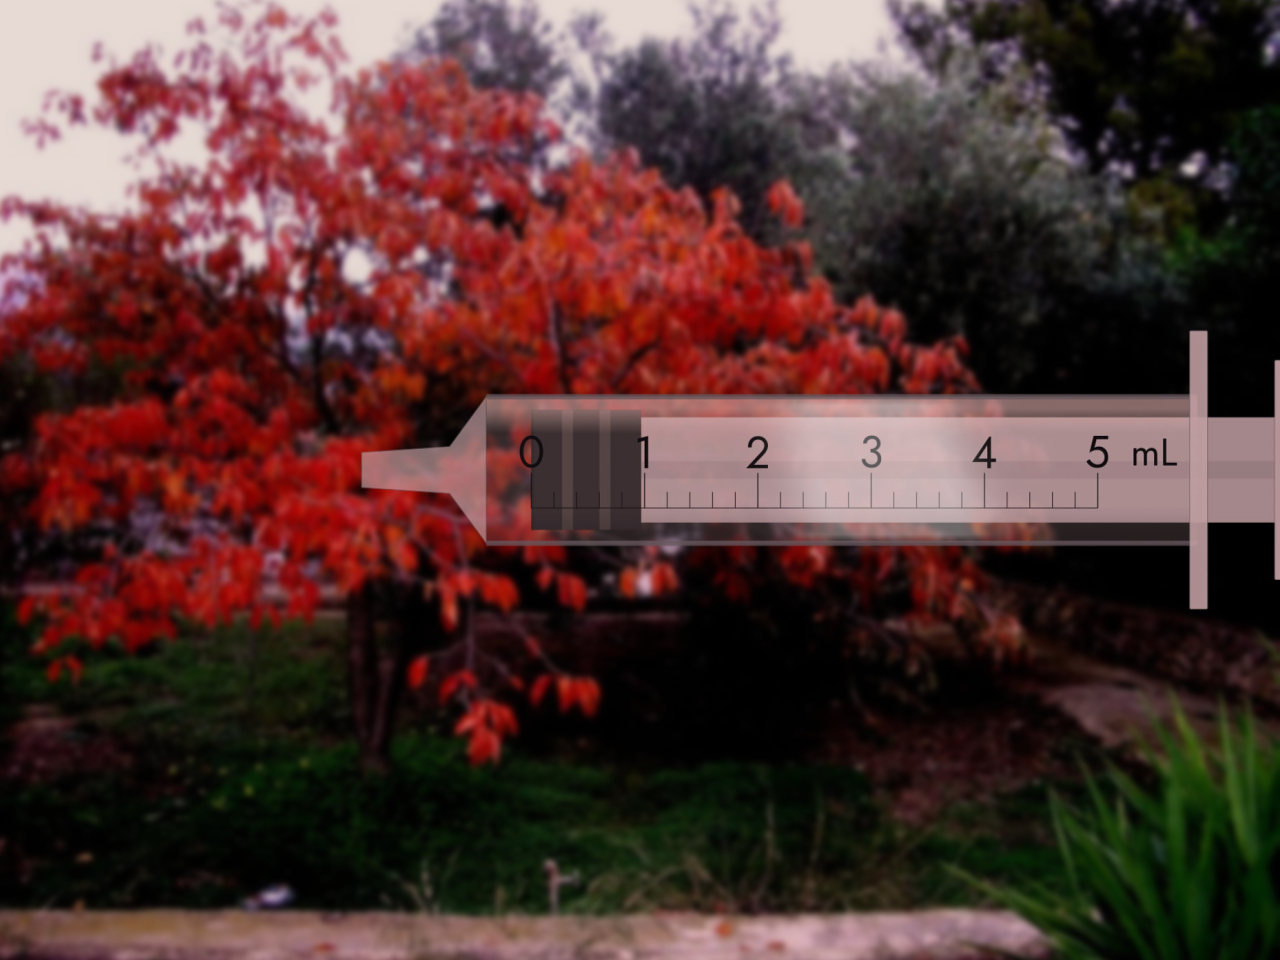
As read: **0** mL
